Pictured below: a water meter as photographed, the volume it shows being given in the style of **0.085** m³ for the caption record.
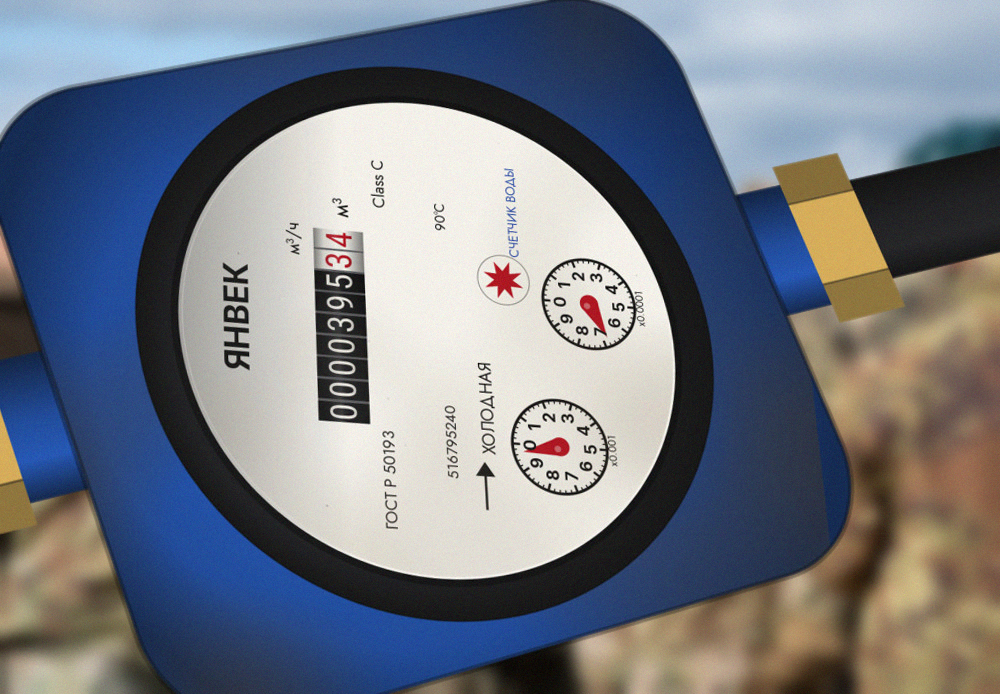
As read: **395.3396** m³
